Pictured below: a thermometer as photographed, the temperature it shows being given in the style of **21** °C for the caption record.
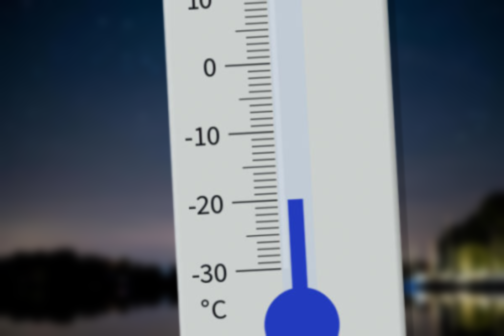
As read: **-20** °C
